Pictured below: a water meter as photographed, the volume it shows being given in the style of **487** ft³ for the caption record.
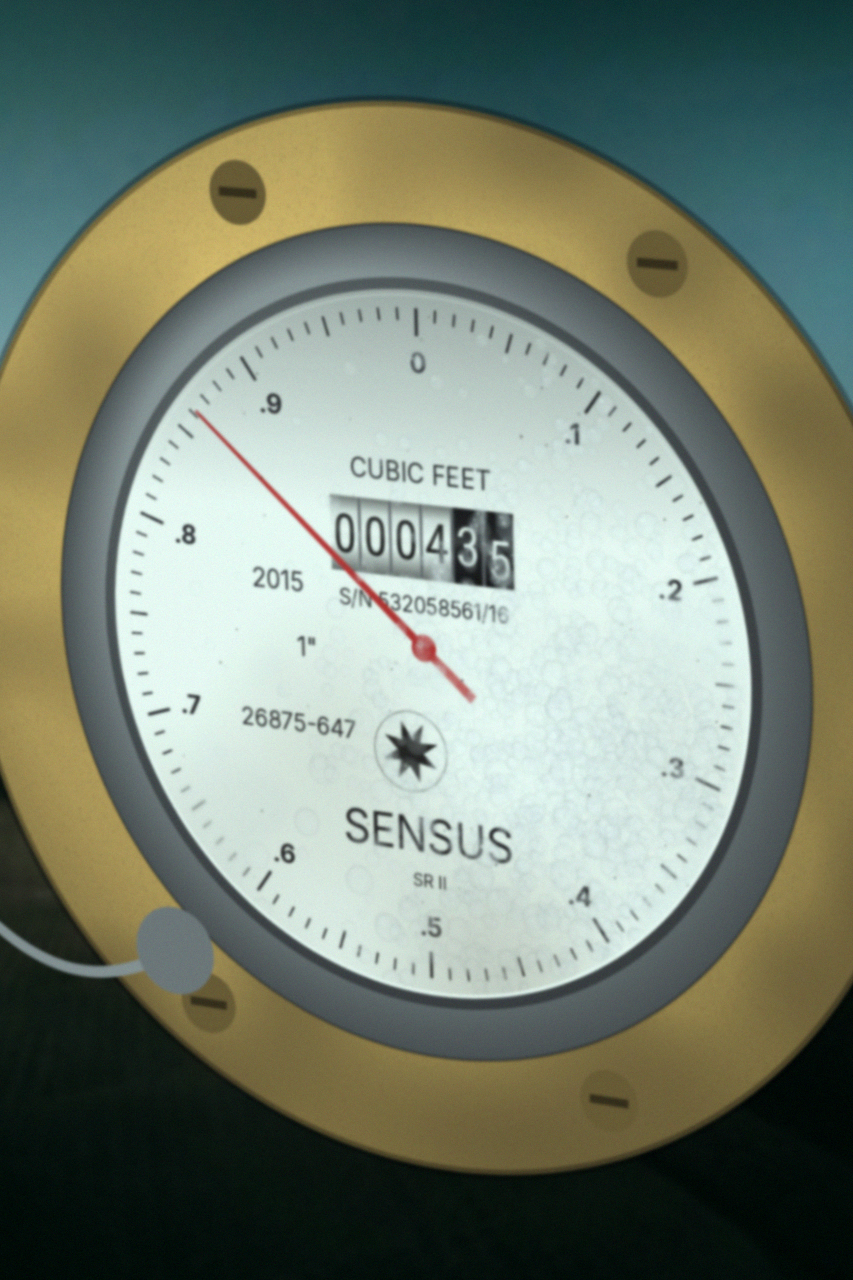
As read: **434.86** ft³
